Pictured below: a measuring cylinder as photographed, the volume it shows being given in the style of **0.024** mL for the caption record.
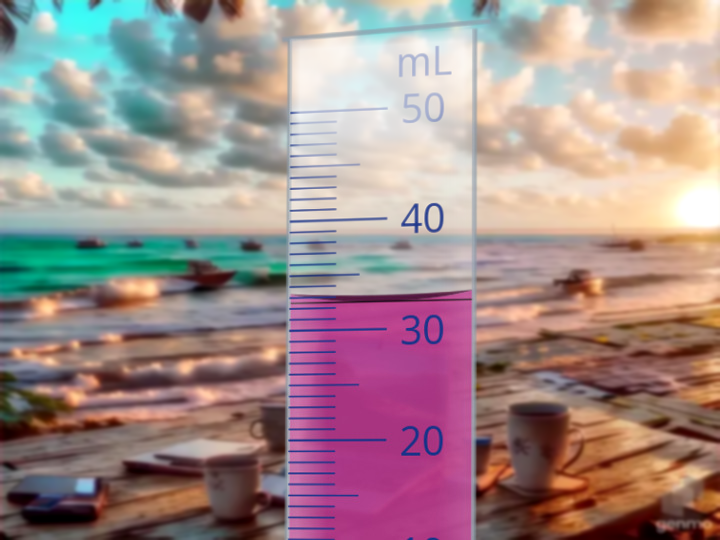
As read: **32.5** mL
